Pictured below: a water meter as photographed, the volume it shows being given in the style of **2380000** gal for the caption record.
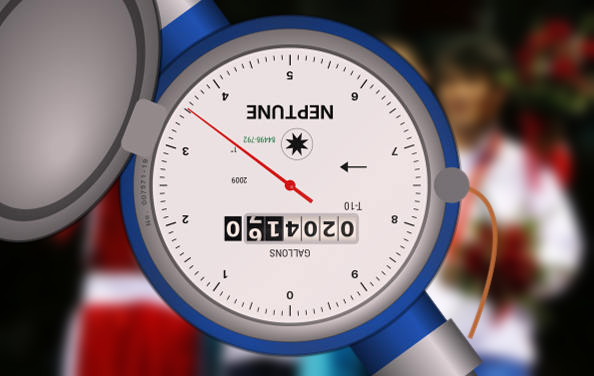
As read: **204163.5** gal
